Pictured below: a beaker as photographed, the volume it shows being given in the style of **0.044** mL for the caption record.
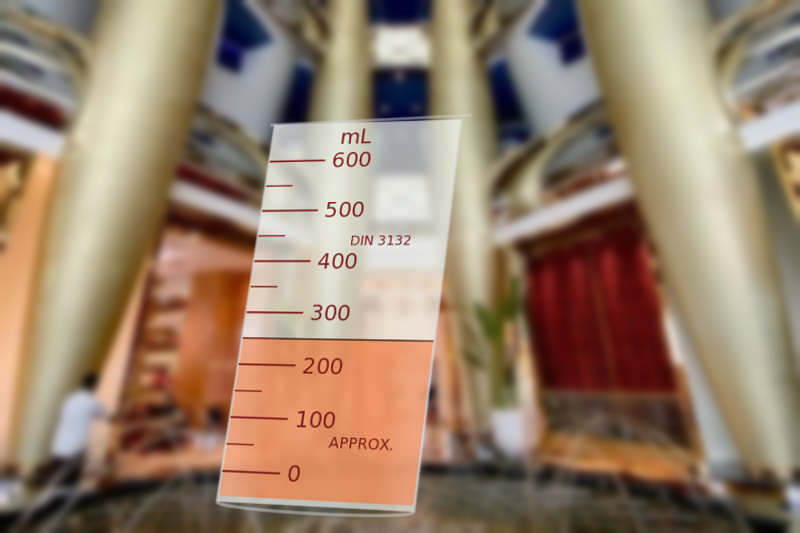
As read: **250** mL
